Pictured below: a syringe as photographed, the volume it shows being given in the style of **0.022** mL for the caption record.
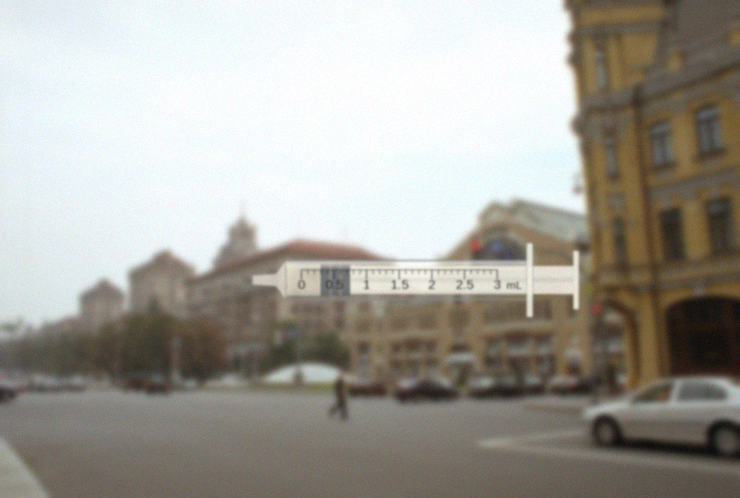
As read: **0.3** mL
